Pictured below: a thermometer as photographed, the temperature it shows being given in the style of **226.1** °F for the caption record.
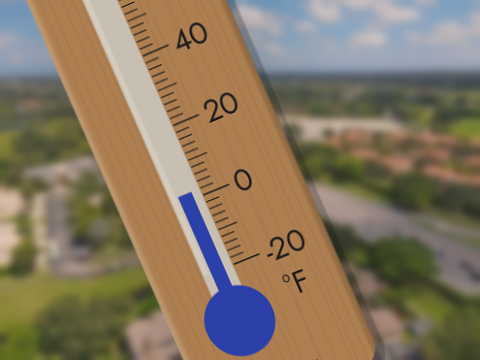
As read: **2** °F
